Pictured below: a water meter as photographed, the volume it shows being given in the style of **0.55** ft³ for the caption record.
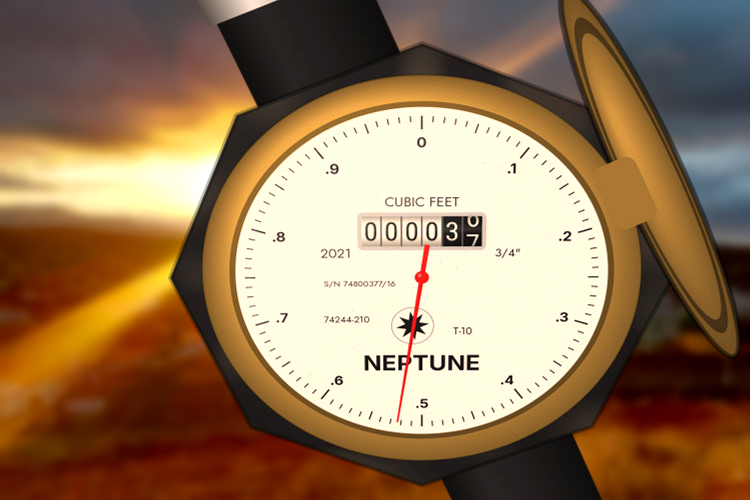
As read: **36.52** ft³
